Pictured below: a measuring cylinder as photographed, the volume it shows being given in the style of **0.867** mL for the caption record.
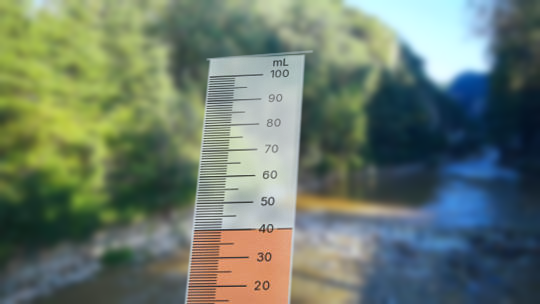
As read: **40** mL
